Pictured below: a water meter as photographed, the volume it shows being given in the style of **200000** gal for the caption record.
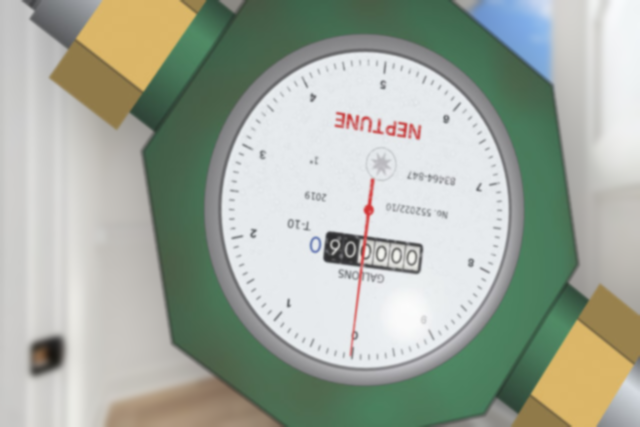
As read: **60.0** gal
